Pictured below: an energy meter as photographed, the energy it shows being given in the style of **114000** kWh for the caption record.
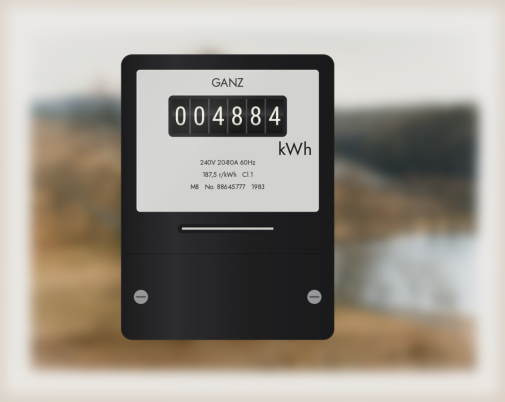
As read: **4884** kWh
